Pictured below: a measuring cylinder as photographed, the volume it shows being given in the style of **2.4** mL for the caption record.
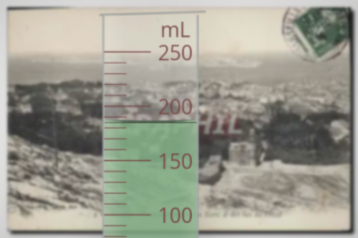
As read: **185** mL
